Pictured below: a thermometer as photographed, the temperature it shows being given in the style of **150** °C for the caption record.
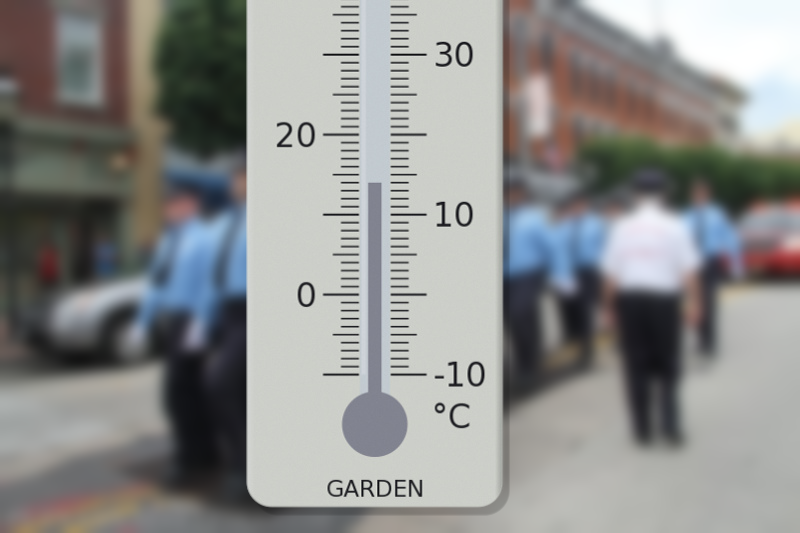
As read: **14** °C
